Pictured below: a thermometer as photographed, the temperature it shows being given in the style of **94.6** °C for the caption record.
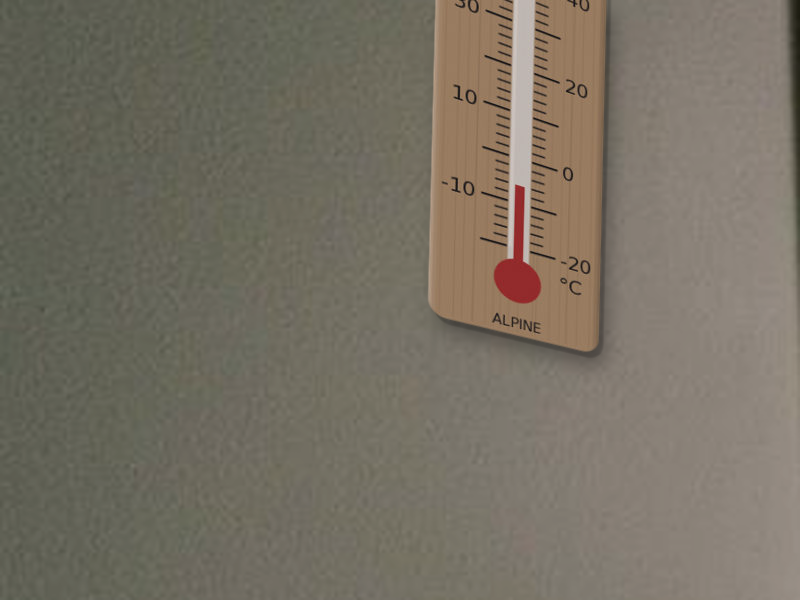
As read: **-6** °C
